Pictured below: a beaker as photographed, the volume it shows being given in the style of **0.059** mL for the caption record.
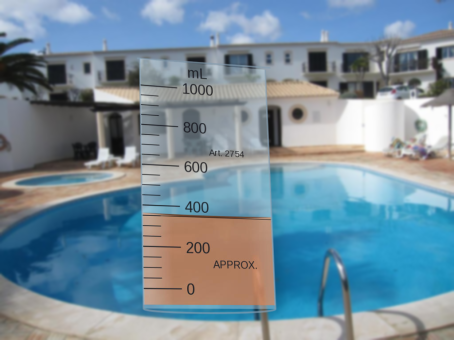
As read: **350** mL
